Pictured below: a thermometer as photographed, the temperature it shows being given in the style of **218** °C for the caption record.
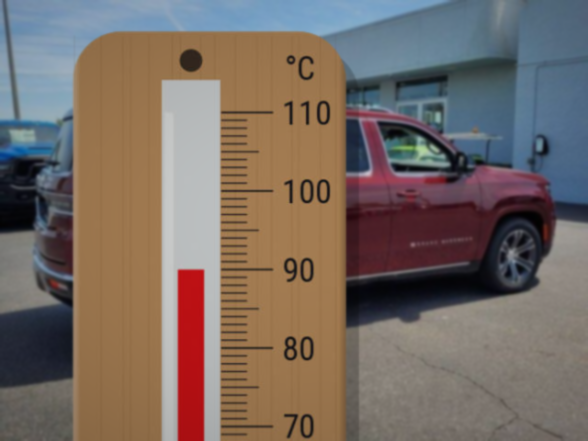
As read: **90** °C
